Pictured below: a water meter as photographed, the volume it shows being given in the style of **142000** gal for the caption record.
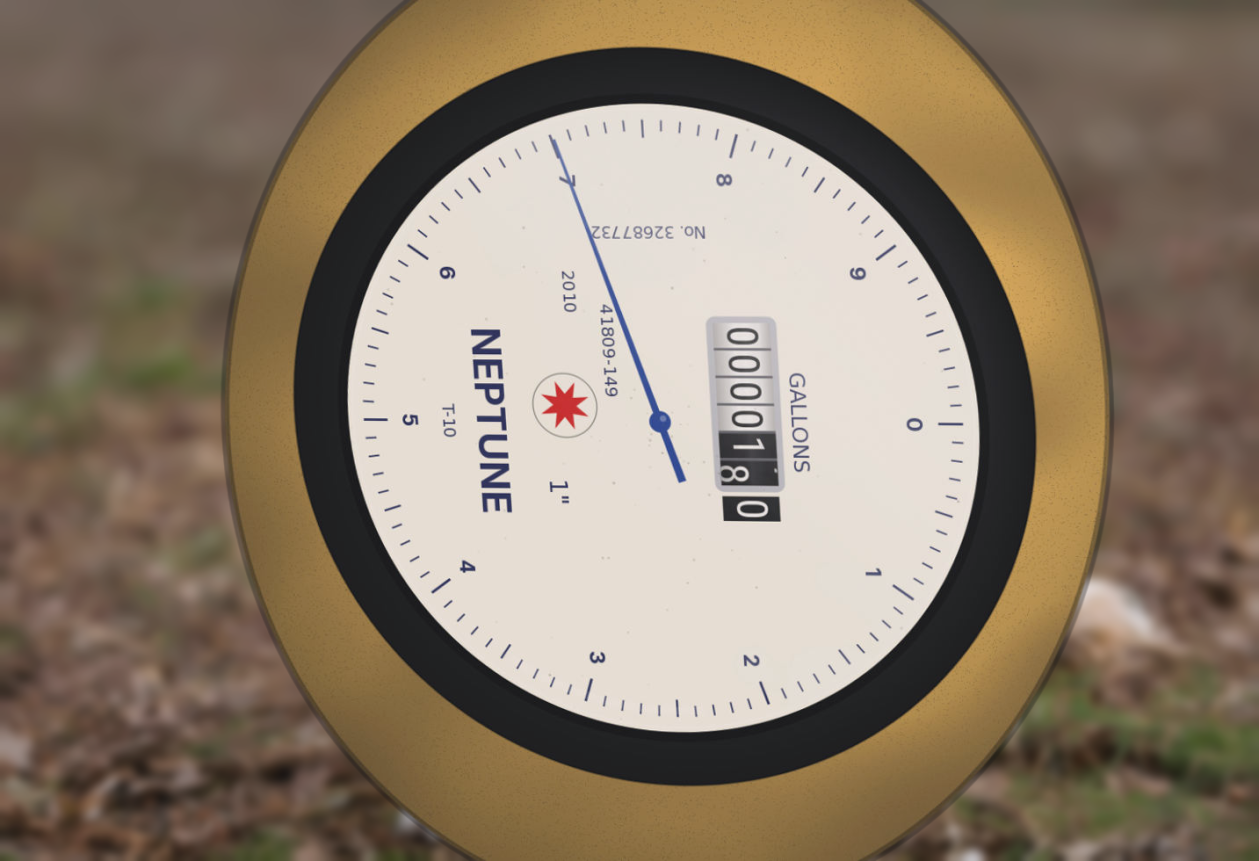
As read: **177.0** gal
